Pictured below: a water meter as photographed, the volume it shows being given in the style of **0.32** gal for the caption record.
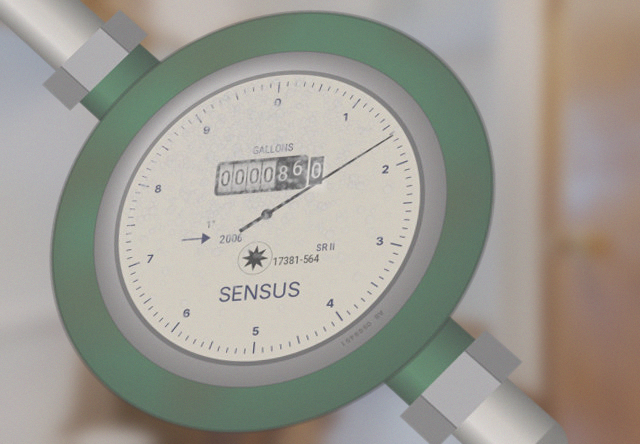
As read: **861.6** gal
